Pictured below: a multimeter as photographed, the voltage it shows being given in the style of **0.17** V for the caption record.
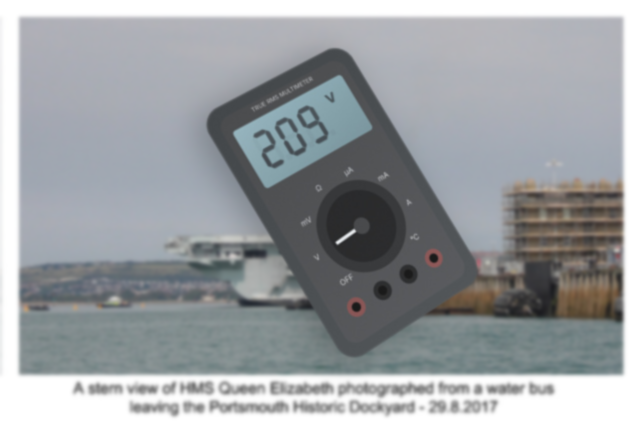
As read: **209** V
